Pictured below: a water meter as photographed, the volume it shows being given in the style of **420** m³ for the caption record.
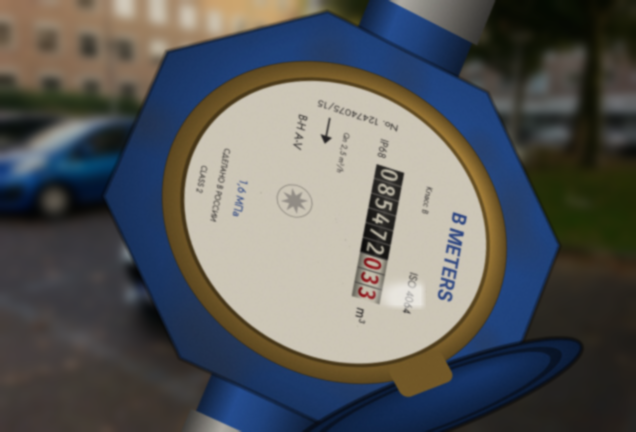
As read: **85472.033** m³
